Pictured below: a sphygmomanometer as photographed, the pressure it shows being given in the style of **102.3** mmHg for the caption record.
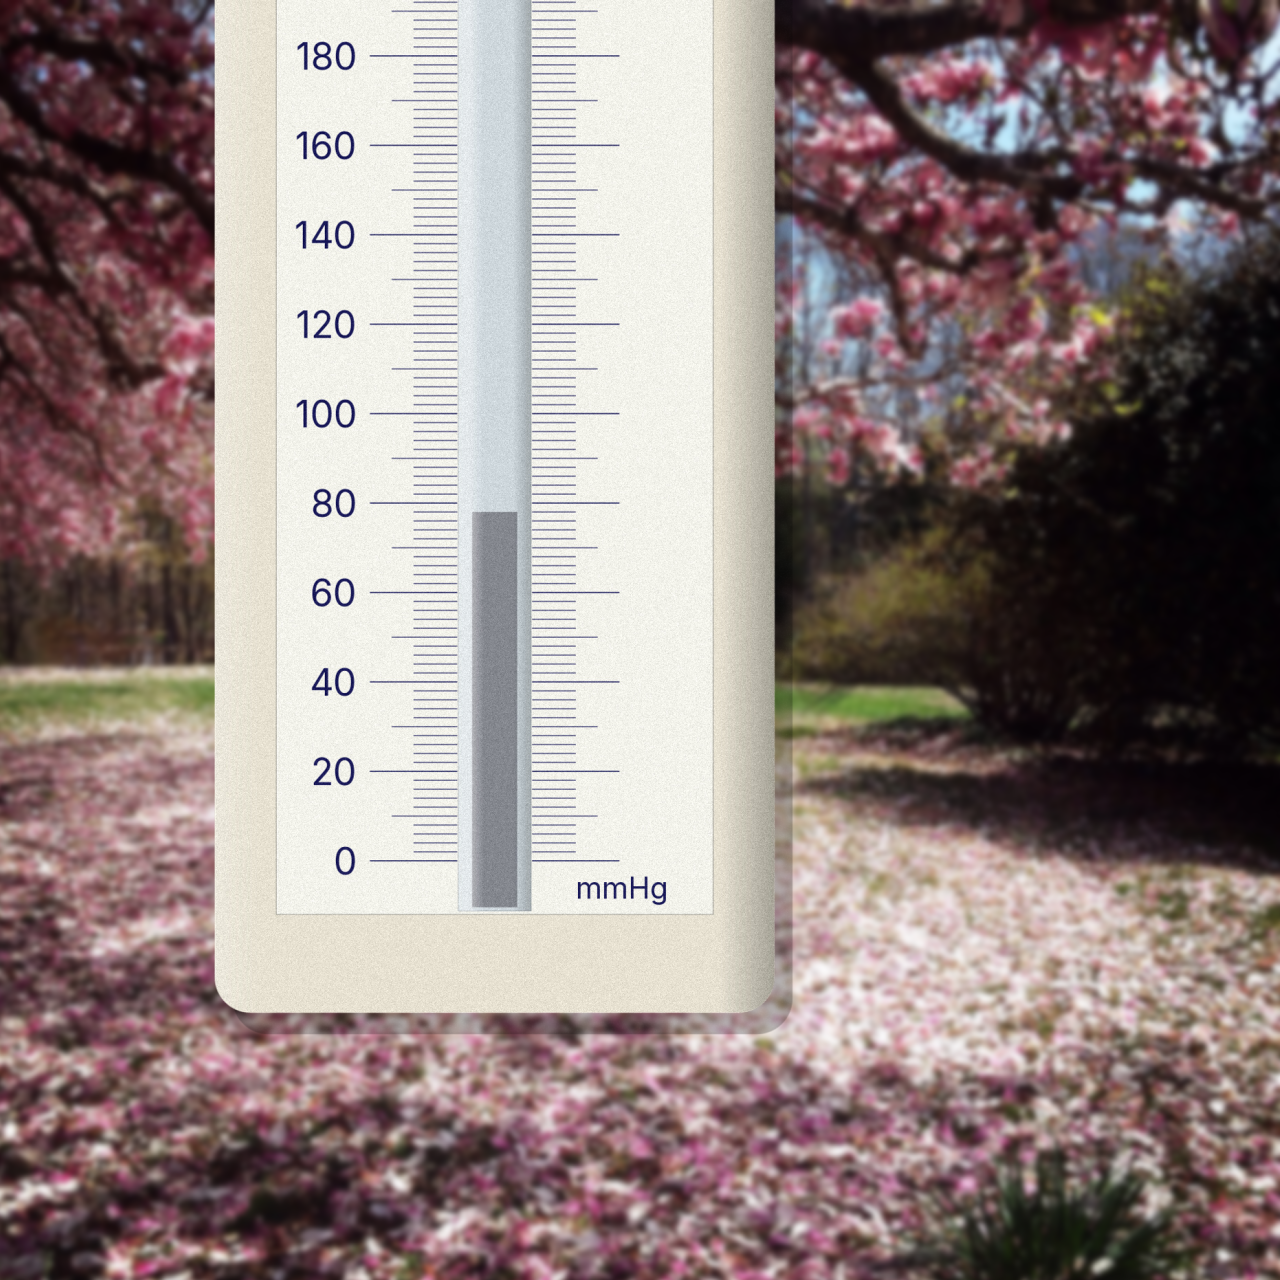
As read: **78** mmHg
